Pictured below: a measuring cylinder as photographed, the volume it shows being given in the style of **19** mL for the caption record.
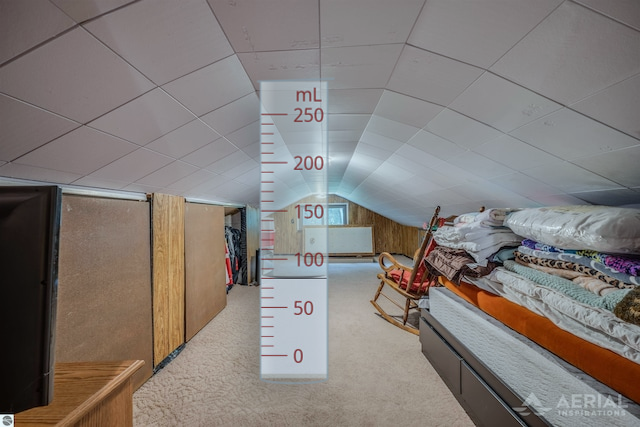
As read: **80** mL
